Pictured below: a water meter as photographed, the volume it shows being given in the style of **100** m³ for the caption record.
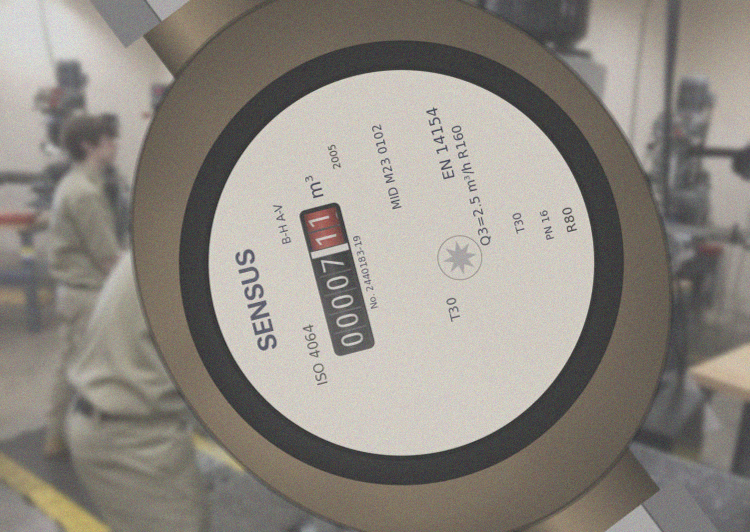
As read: **7.11** m³
